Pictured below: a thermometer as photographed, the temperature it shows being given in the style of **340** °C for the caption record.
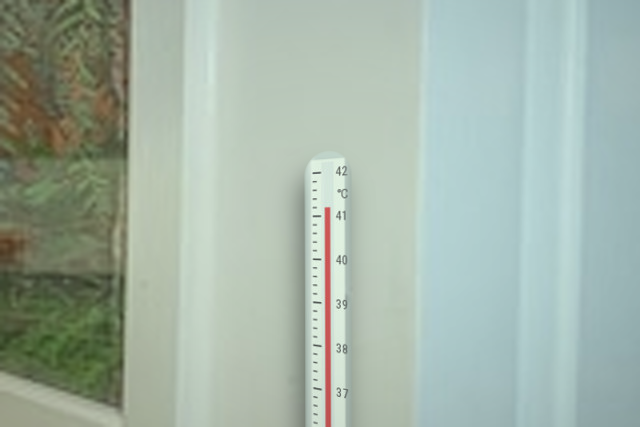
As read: **41.2** °C
